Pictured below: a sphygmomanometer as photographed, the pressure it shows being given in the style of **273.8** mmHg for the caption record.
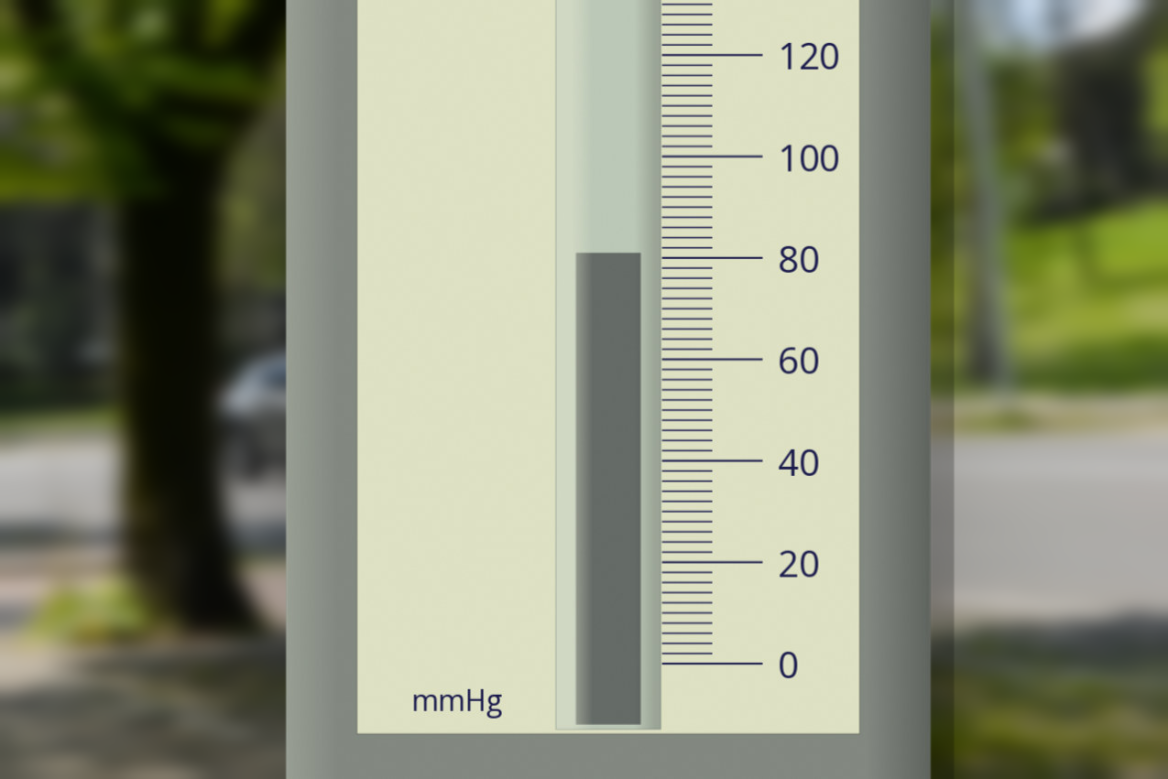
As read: **81** mmHg
